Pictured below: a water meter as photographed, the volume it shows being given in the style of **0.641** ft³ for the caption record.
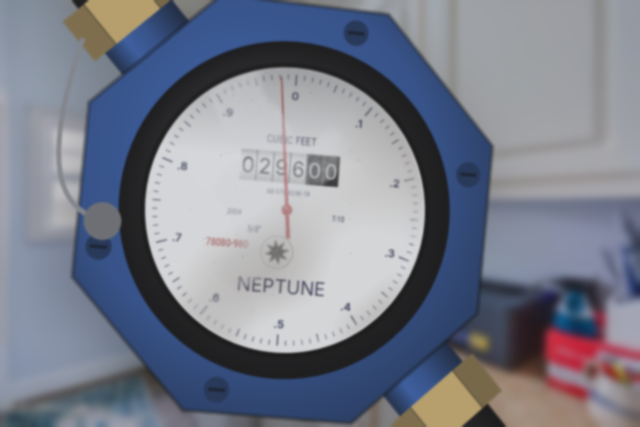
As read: **29599.98** ft³
